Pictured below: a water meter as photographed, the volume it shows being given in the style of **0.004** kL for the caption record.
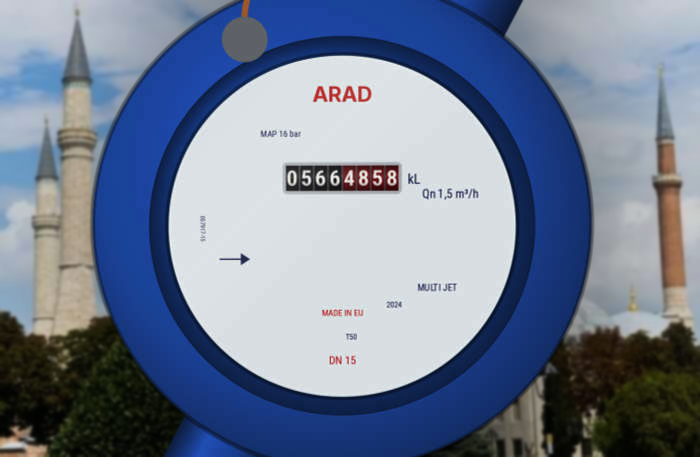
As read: **566.4858** kL
